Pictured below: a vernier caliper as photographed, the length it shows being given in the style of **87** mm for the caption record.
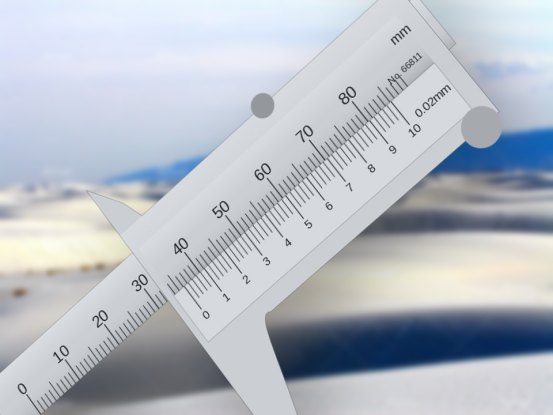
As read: **36.2** mm
